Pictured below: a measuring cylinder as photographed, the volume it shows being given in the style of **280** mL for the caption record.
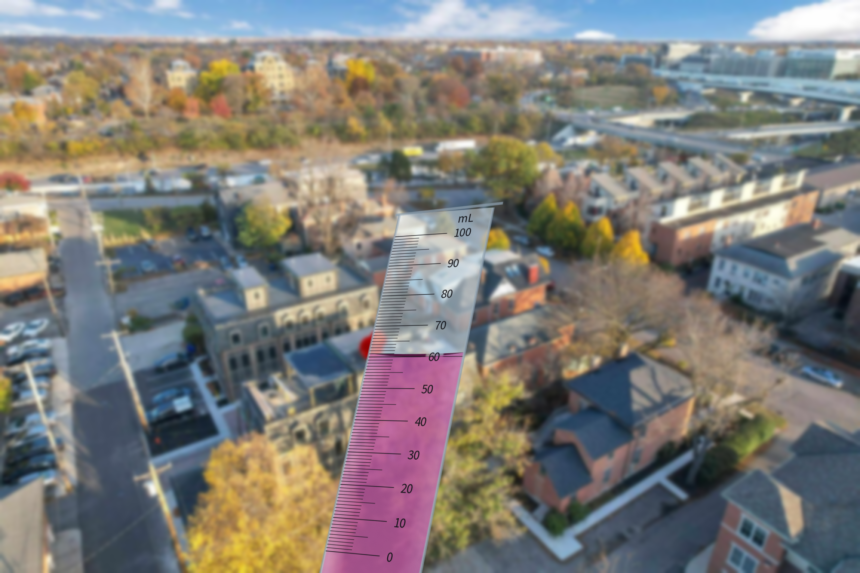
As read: **60** mL
